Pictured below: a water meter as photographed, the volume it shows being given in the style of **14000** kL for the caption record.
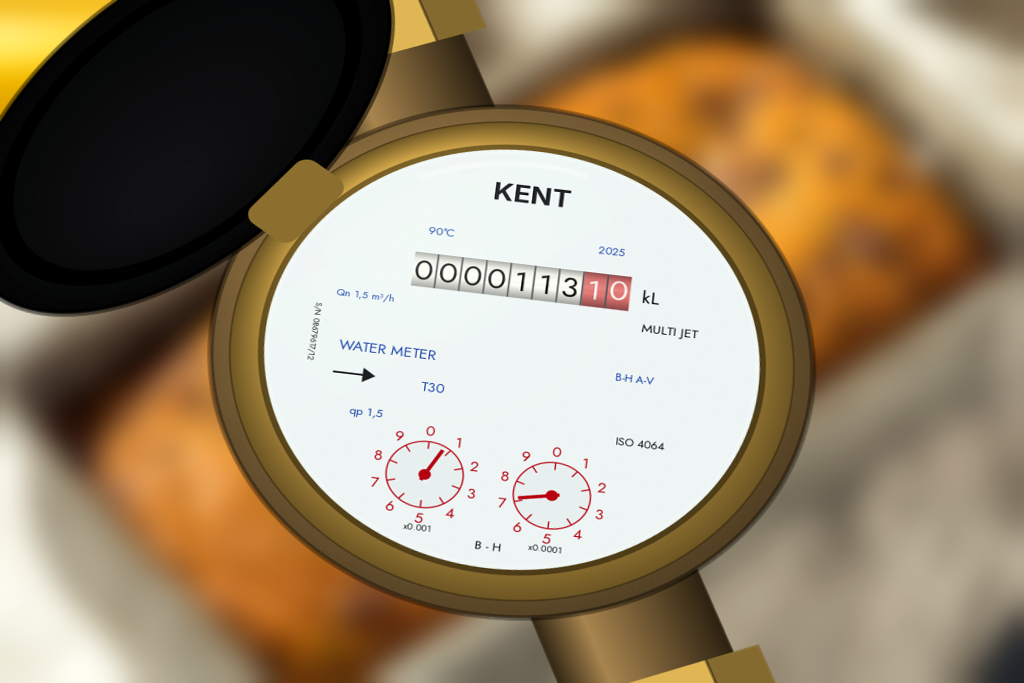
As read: **113.1007** kL
